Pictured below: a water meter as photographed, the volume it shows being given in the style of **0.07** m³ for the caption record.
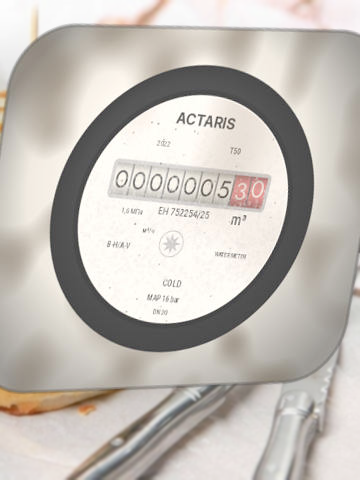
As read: **5.30** m³
